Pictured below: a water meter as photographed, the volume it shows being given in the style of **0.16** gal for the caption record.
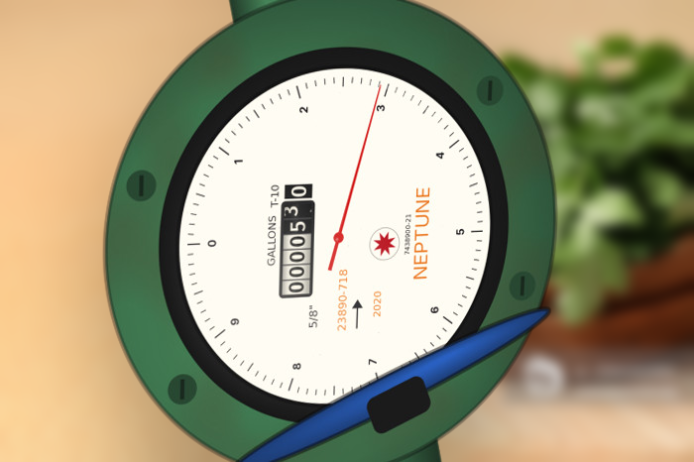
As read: **532.9** gal
